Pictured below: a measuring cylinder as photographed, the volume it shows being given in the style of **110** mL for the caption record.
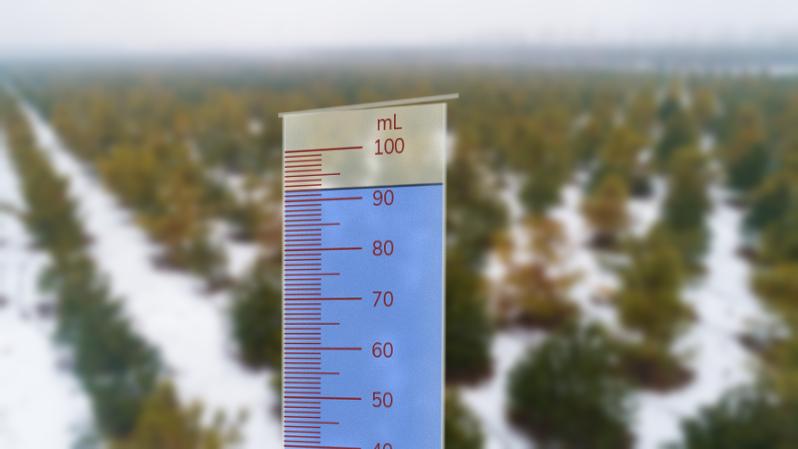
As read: **92** mL
